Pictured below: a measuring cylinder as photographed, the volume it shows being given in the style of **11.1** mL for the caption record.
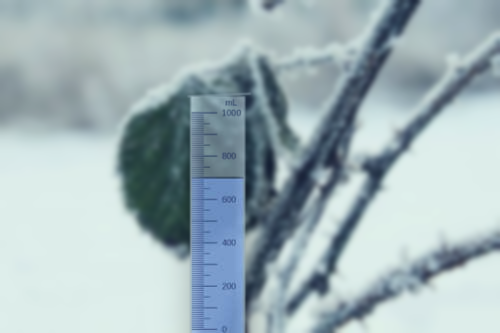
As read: **700** mL
